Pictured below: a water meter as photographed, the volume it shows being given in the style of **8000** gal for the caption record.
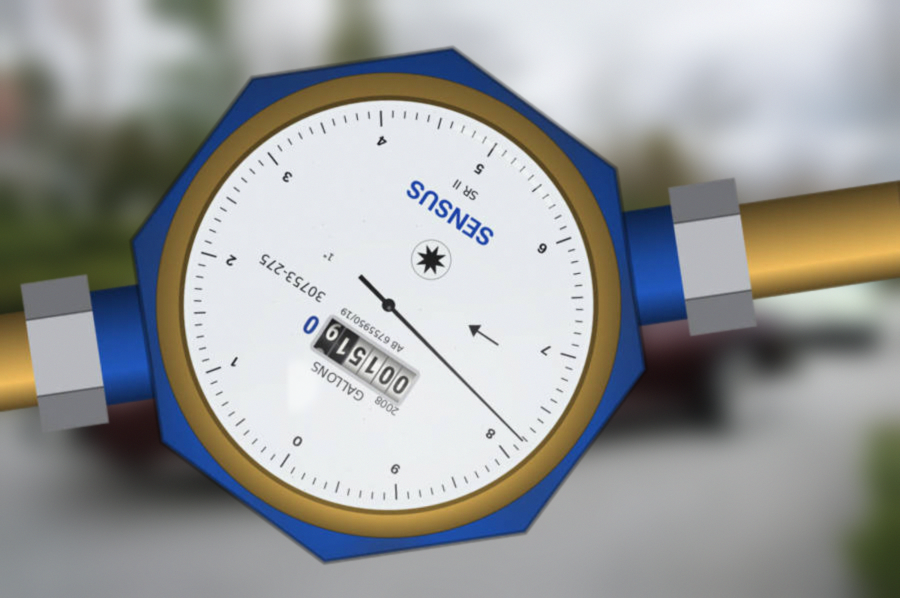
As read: **15187.8** gal
